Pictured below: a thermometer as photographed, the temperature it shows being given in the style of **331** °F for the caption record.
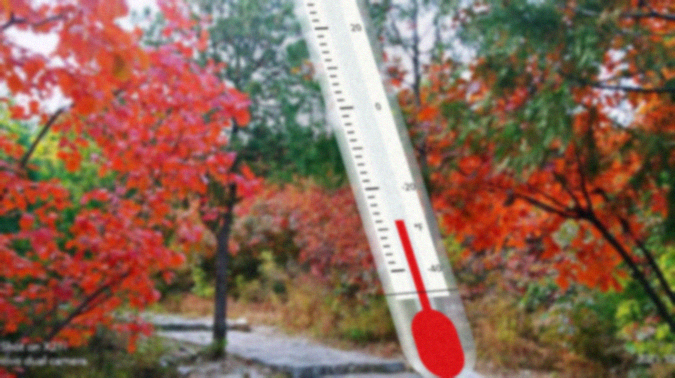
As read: **-28** °F
